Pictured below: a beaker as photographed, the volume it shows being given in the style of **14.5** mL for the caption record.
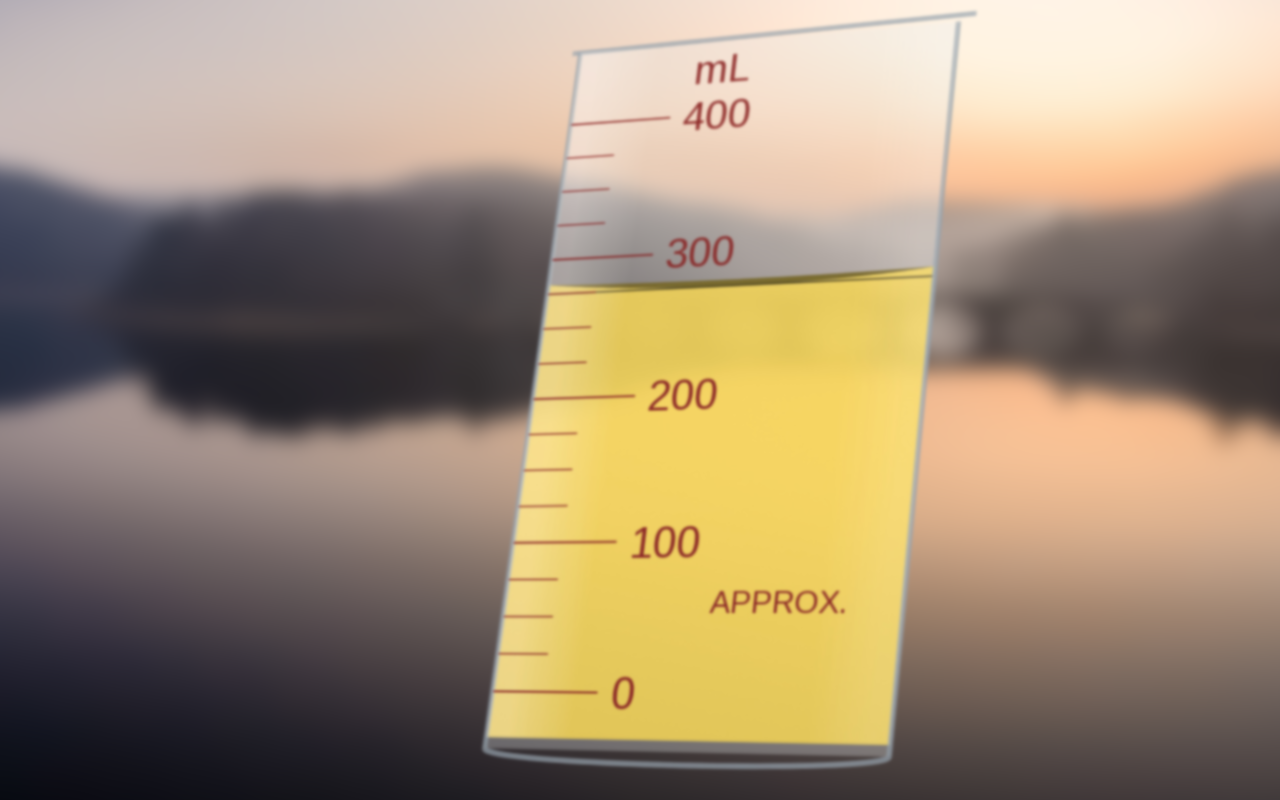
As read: **275** mL
